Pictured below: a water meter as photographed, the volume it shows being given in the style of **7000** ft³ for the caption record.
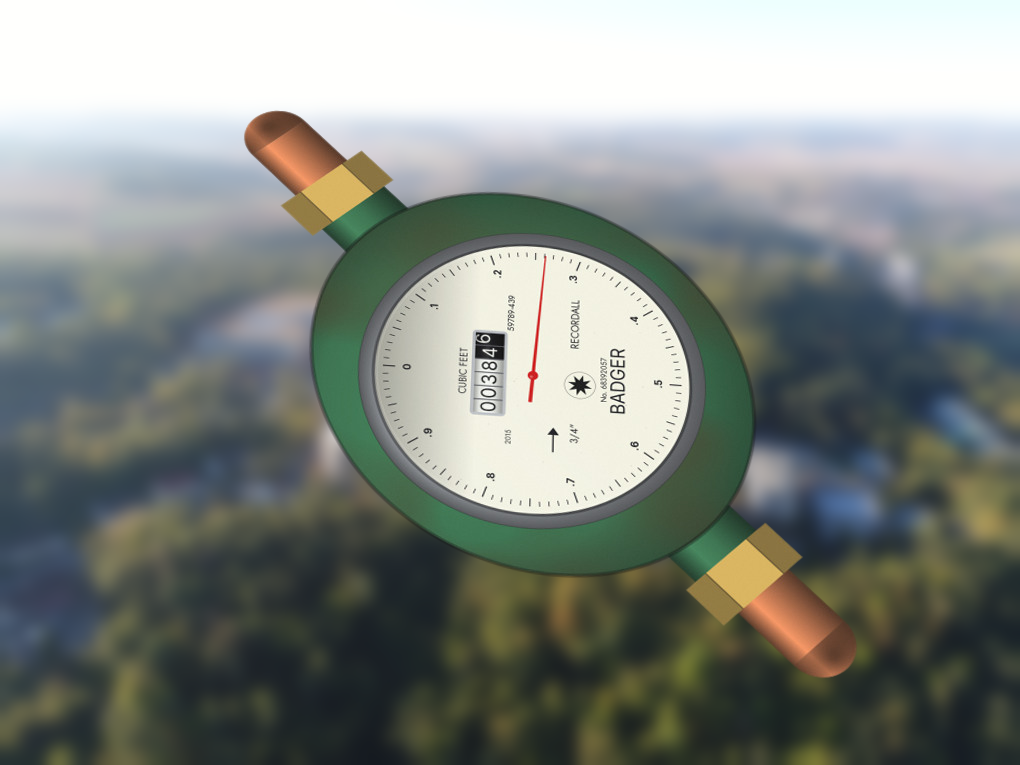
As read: **3846.26** ft³
